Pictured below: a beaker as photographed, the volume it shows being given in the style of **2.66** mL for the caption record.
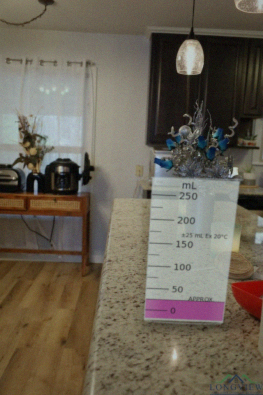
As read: **25** mL
